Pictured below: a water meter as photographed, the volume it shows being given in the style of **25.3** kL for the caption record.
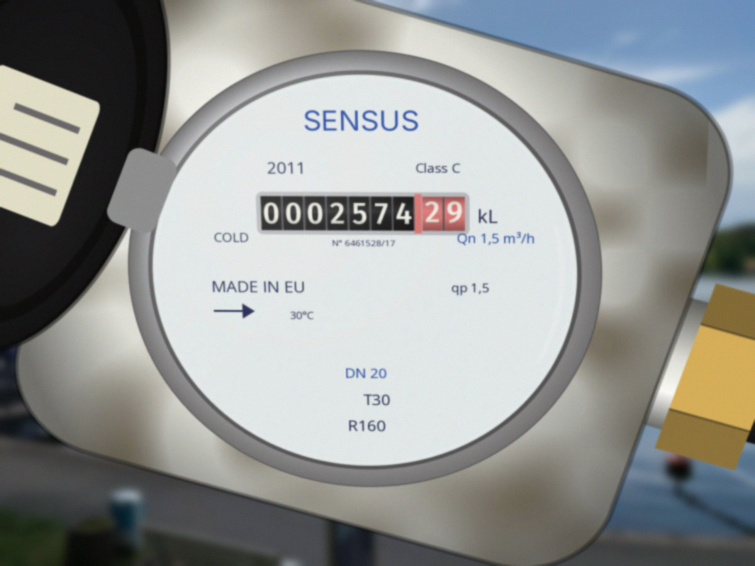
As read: **2574.29** kL
